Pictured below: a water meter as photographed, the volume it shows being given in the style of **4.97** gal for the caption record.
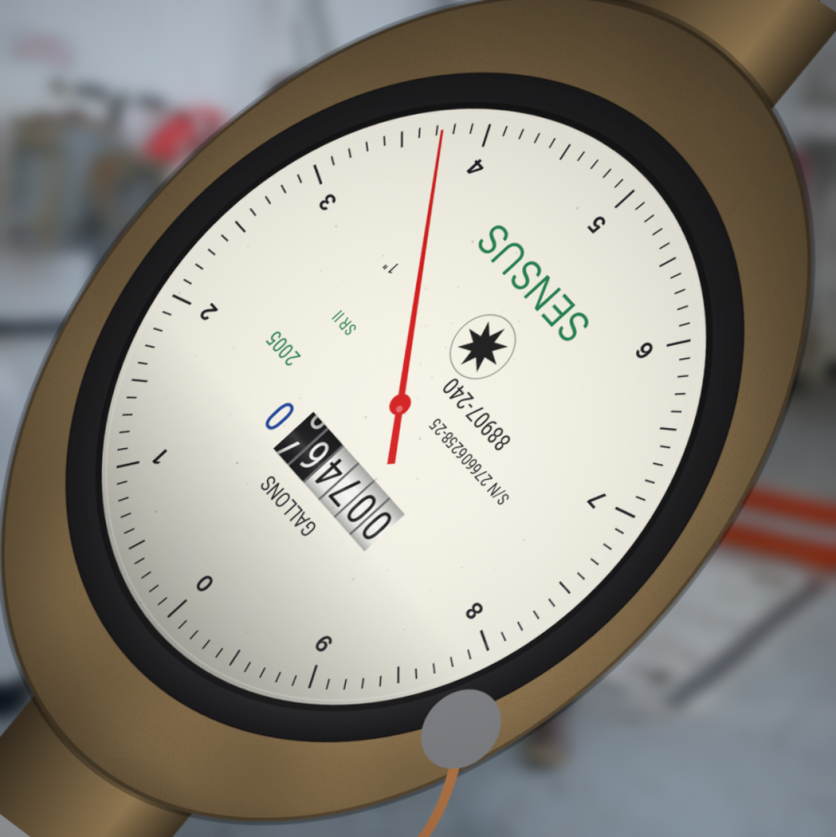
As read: **74673.7** gal
